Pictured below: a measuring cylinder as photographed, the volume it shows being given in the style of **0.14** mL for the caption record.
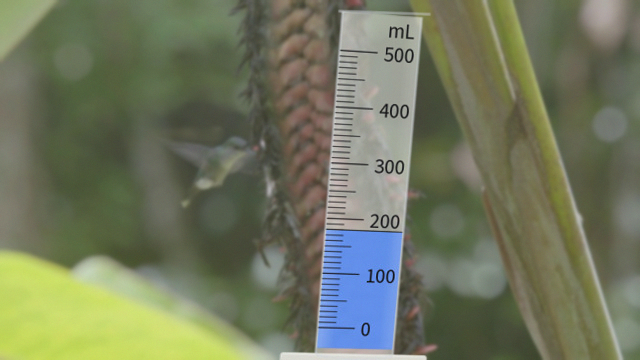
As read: **180** mL
